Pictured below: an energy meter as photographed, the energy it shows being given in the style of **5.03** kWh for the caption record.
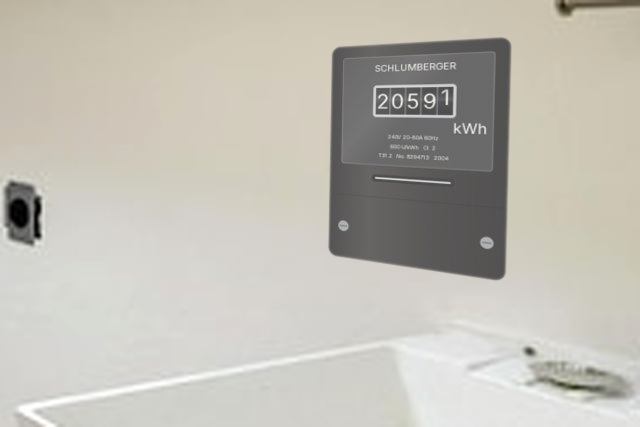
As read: **20591** kWh
